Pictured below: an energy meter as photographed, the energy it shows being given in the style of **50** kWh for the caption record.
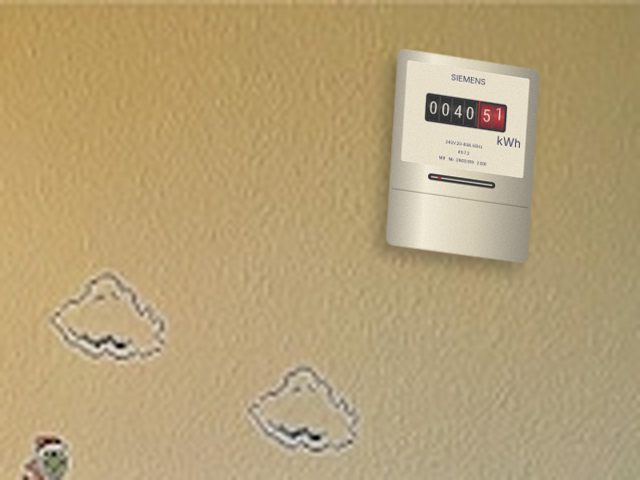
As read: **40.51** kWh
